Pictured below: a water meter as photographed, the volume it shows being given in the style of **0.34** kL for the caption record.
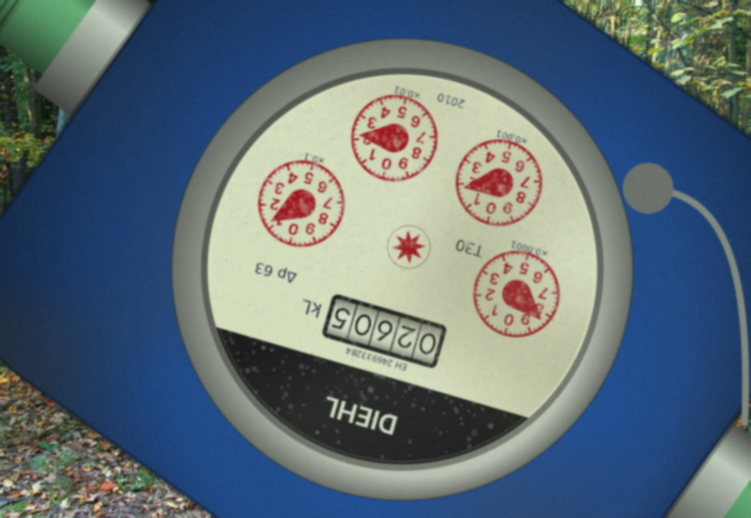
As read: **2605.1218** kL
